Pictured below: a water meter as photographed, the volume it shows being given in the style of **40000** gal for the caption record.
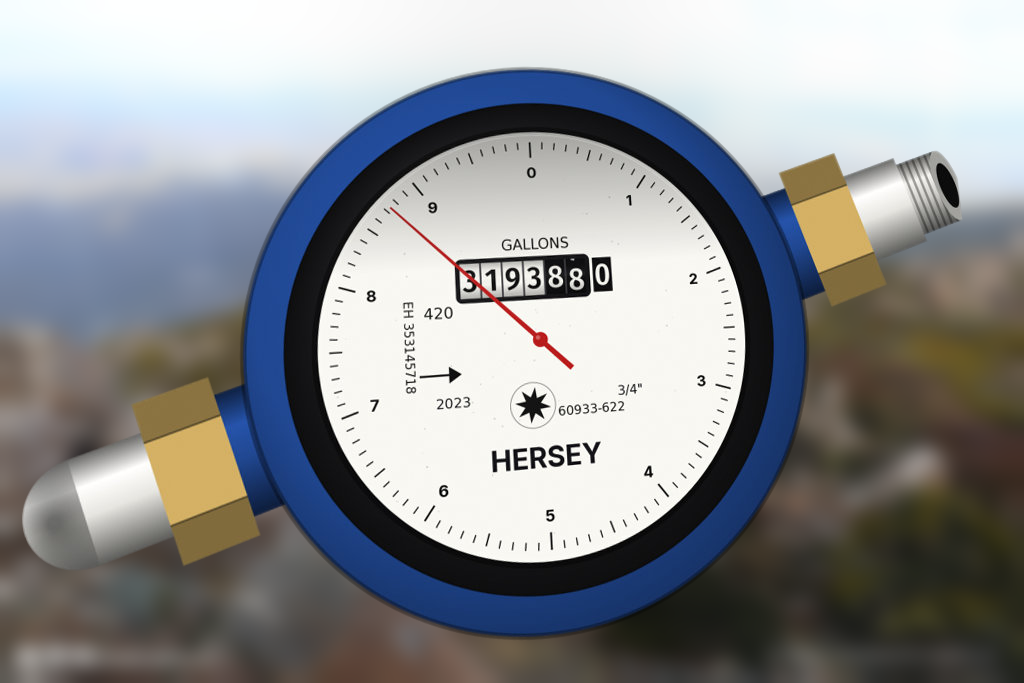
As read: **3193878.7** gal
